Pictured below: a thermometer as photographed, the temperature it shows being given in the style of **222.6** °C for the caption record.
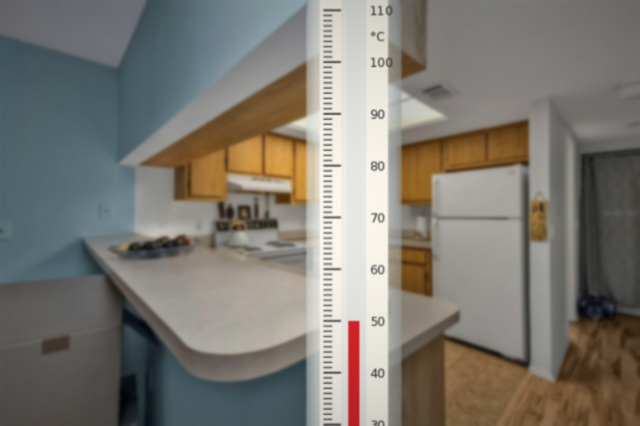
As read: **50** °C
